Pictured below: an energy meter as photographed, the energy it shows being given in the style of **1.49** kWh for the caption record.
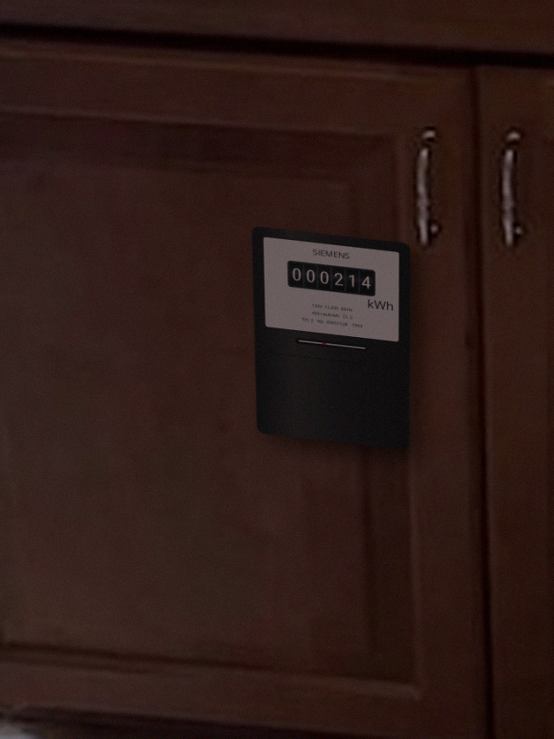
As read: **214** kWh
